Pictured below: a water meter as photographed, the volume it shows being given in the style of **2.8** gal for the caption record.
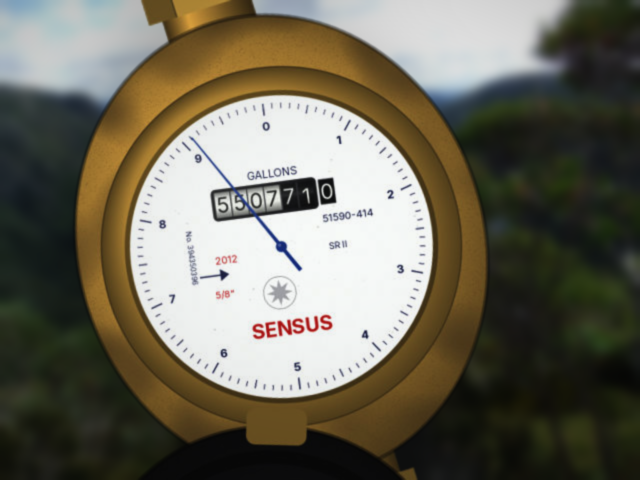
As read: **5507709.1** gal
